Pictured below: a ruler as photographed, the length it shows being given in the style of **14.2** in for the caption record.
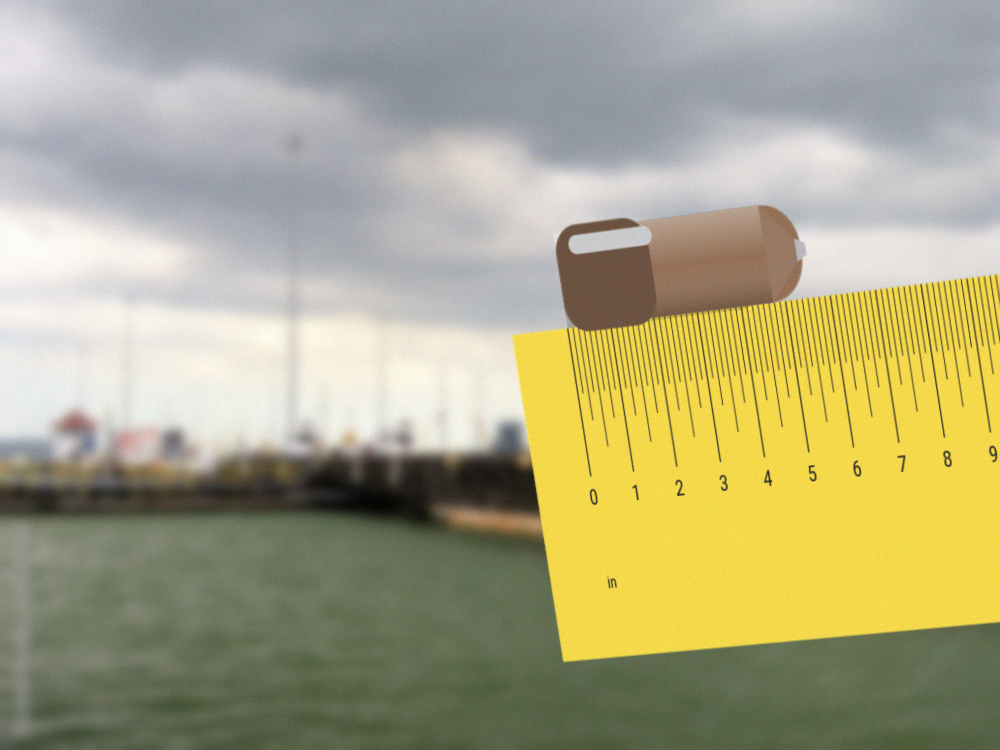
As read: **5.625** in
